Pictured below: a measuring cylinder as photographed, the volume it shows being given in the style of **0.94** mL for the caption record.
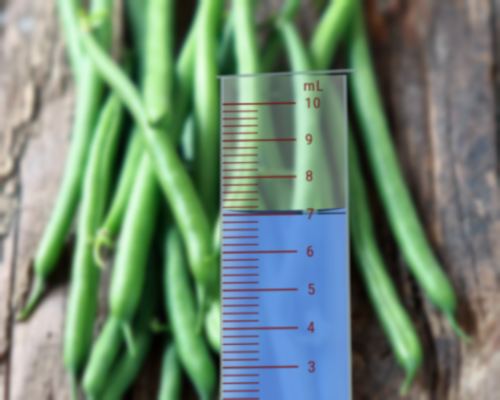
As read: **7** mL
